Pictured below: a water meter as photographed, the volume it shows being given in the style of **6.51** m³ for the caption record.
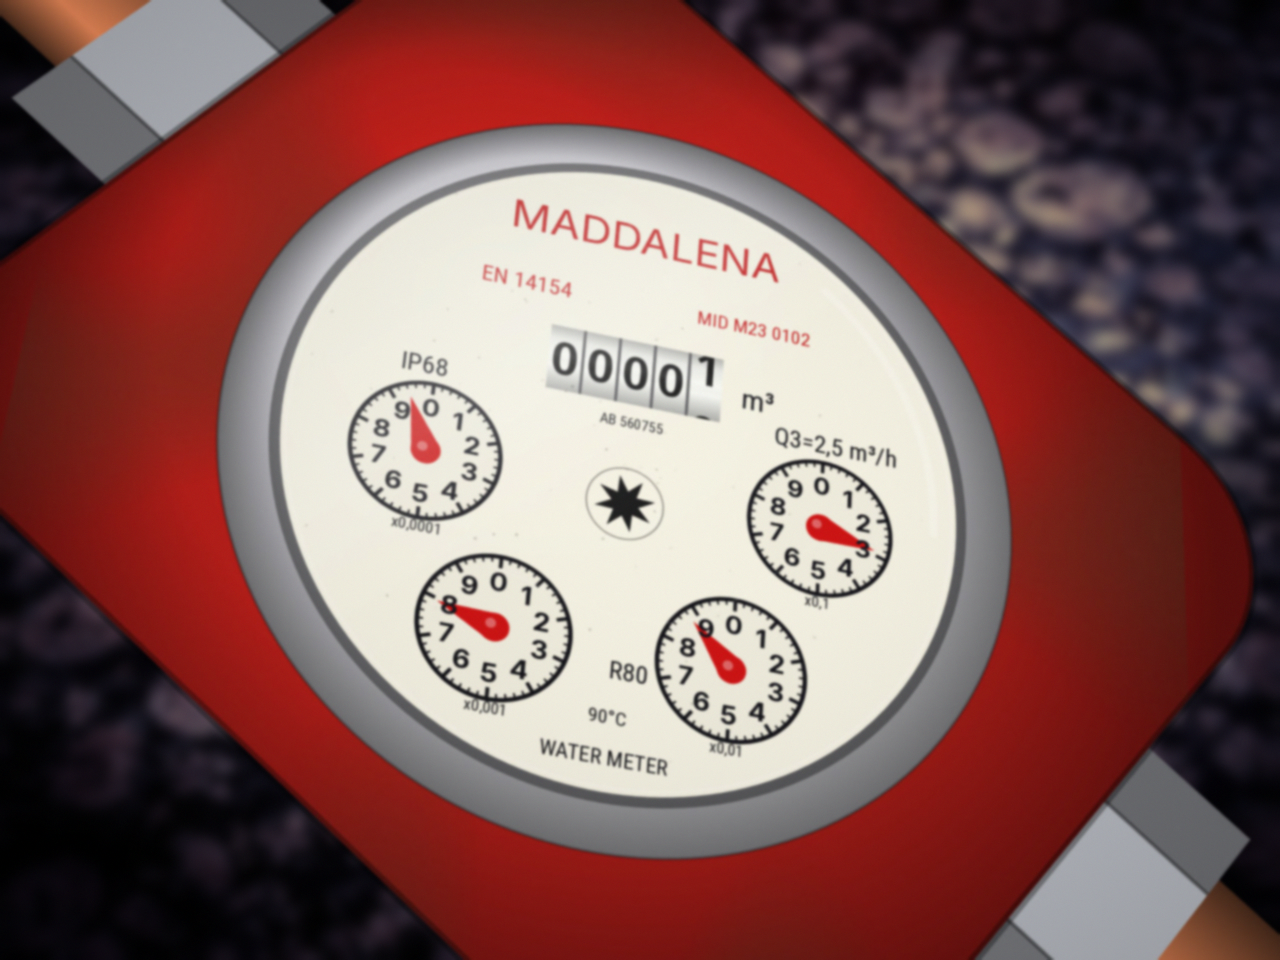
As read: **1.2879** m³
